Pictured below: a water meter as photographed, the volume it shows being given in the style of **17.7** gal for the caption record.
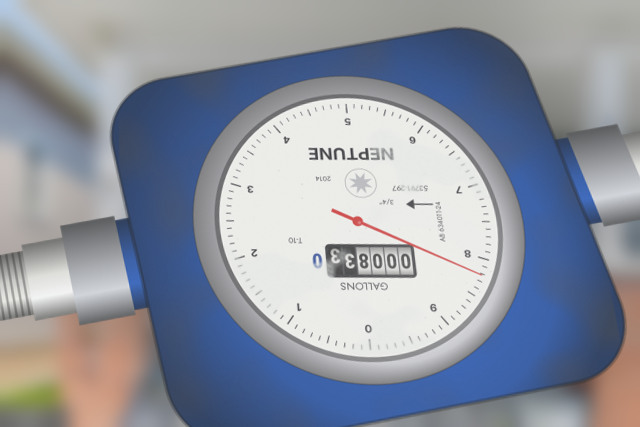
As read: **8328.2** gal
